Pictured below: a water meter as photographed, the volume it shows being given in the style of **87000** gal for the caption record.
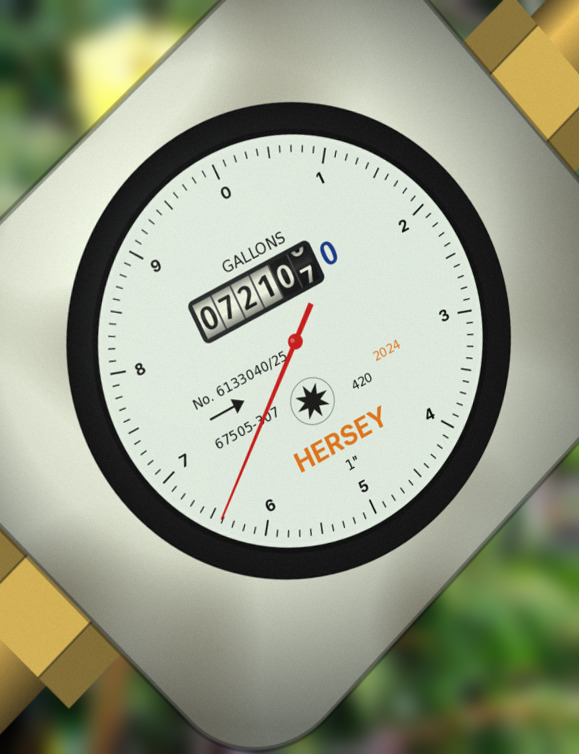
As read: **721066.4** gal
